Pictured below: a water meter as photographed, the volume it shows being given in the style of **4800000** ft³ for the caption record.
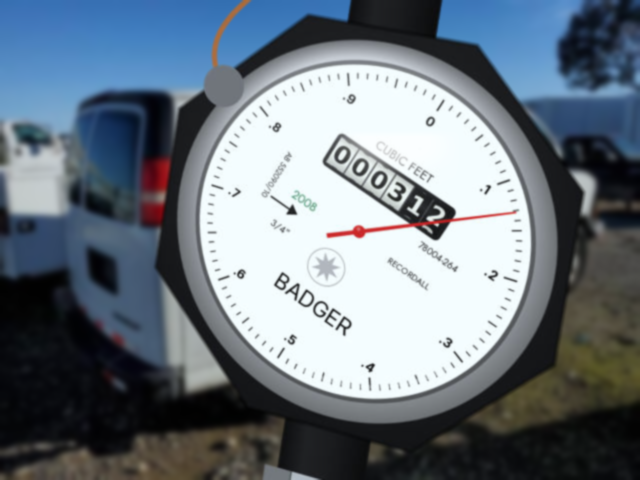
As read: **312.13** ft³
